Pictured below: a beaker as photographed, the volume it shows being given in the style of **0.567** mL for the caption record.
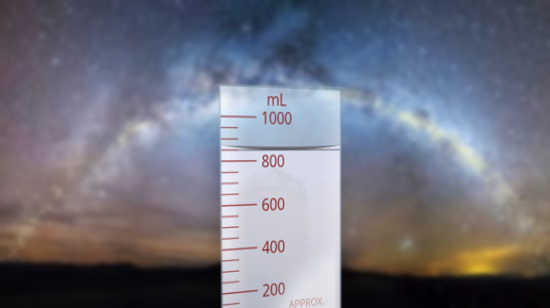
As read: **850** mL
